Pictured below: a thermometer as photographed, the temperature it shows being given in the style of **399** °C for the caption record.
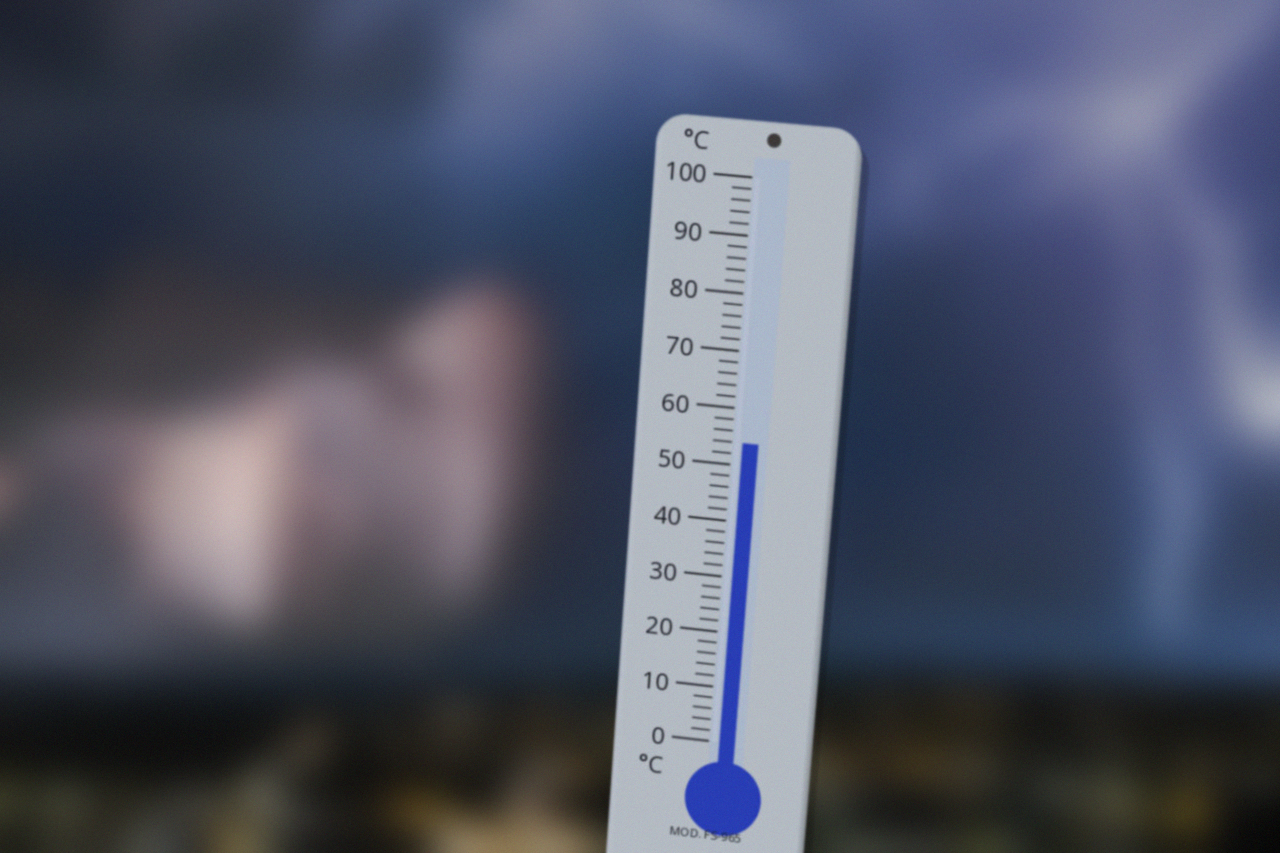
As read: **54** °C
